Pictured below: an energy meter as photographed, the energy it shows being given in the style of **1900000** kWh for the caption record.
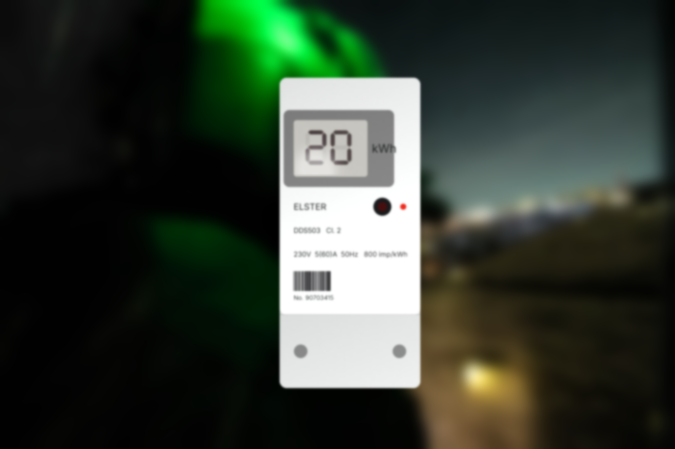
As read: **20** kWh
